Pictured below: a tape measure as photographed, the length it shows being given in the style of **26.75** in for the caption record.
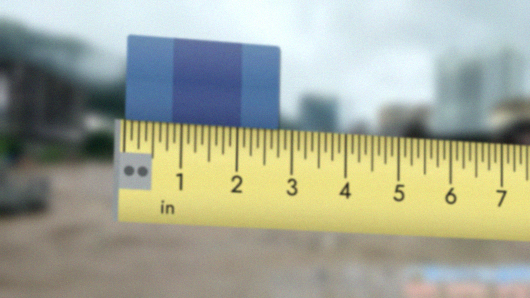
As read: **2.75** in
